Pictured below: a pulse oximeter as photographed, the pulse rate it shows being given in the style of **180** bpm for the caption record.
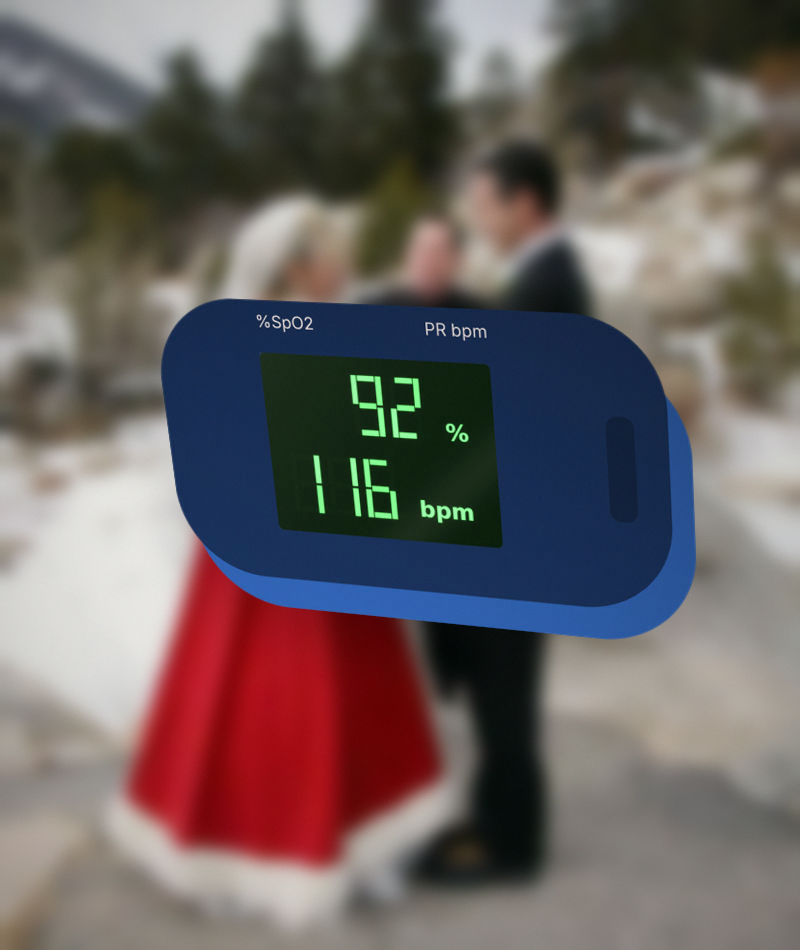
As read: **116** bpm
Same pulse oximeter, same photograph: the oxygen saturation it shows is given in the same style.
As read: **92** %
